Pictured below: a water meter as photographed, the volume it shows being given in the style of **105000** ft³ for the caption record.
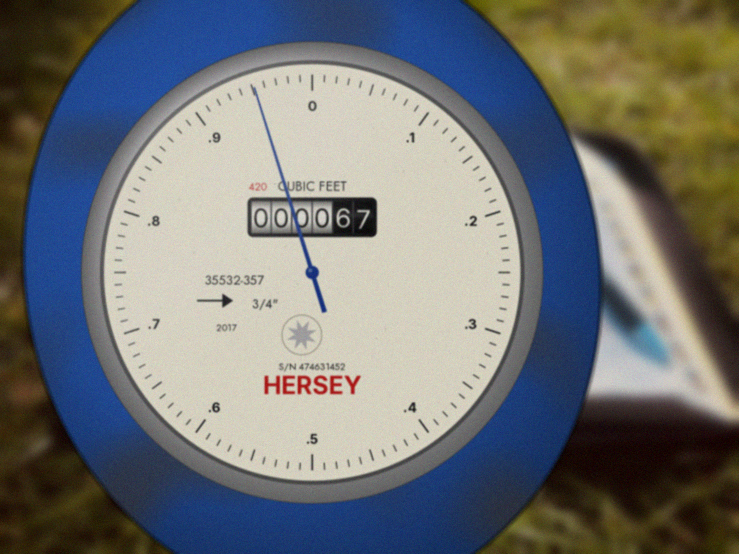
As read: **66.95** ft³
